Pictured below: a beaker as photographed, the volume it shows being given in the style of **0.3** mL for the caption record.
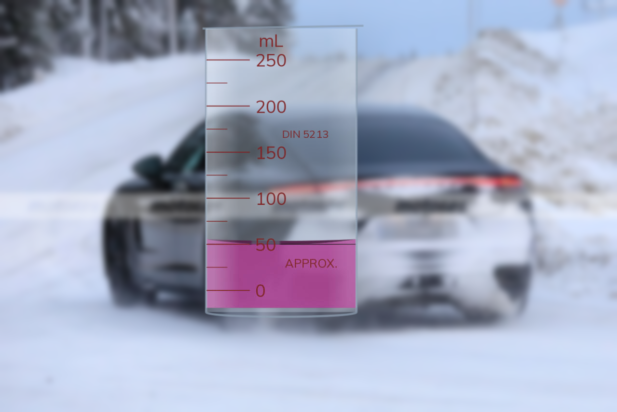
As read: **50** mL
